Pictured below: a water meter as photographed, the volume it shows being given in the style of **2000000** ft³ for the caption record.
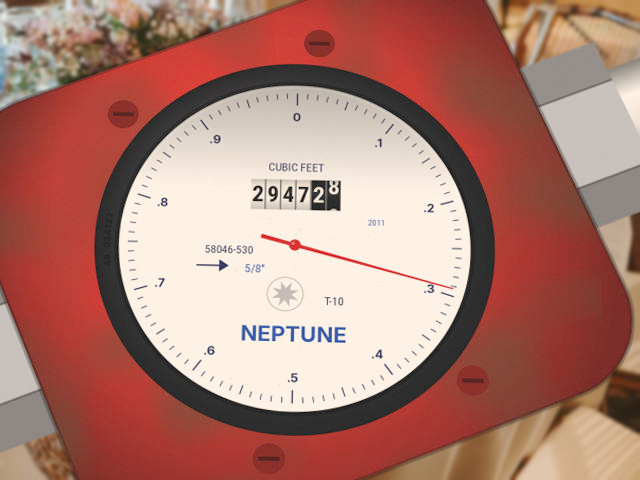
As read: **294728.29** ft³
